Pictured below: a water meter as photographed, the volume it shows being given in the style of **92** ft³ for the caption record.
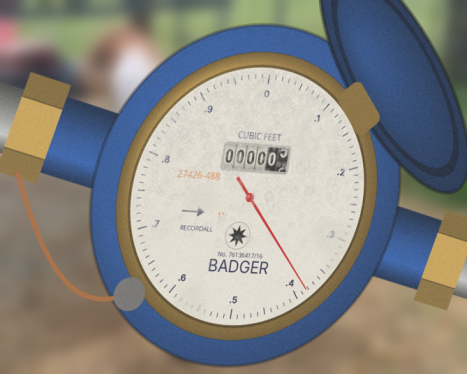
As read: **5.38** ft³
